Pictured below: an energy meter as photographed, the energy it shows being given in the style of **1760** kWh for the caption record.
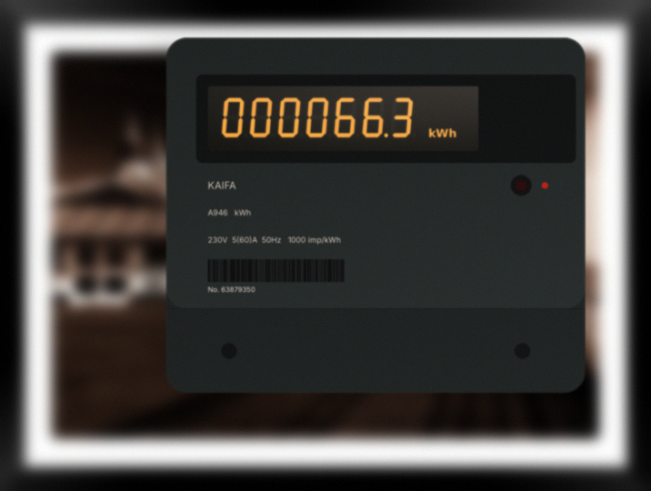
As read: **66.3** kWh
